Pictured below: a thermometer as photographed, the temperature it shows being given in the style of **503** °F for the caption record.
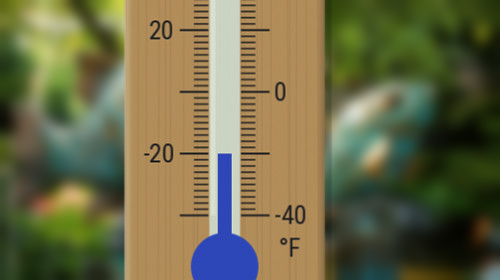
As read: **-20** °F
